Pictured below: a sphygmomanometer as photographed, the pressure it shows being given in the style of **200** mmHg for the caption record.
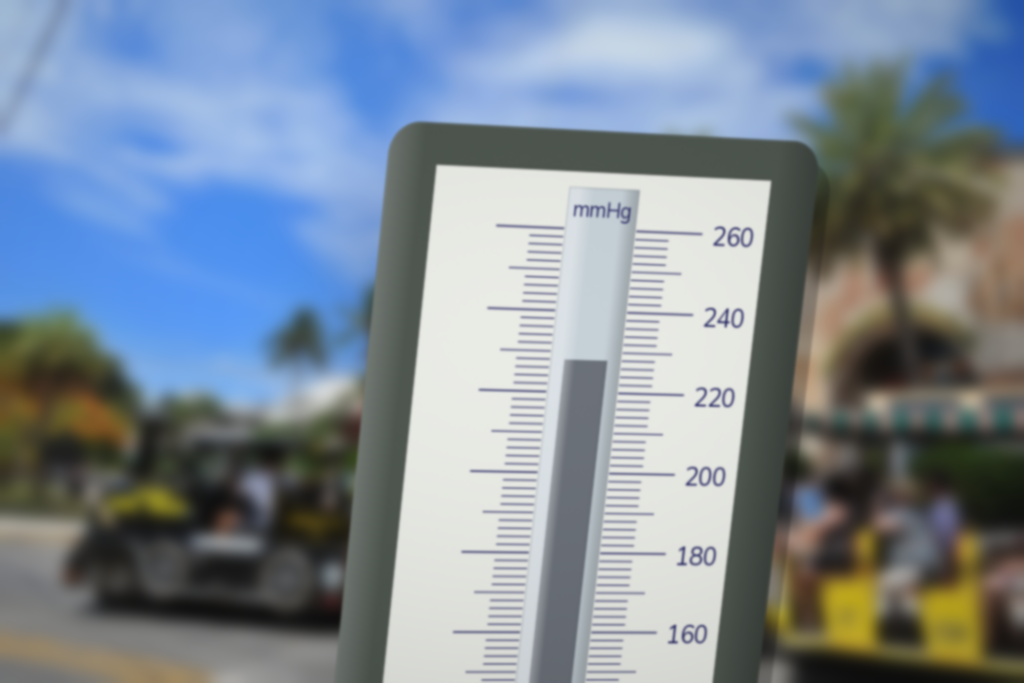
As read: **228** mmHg
